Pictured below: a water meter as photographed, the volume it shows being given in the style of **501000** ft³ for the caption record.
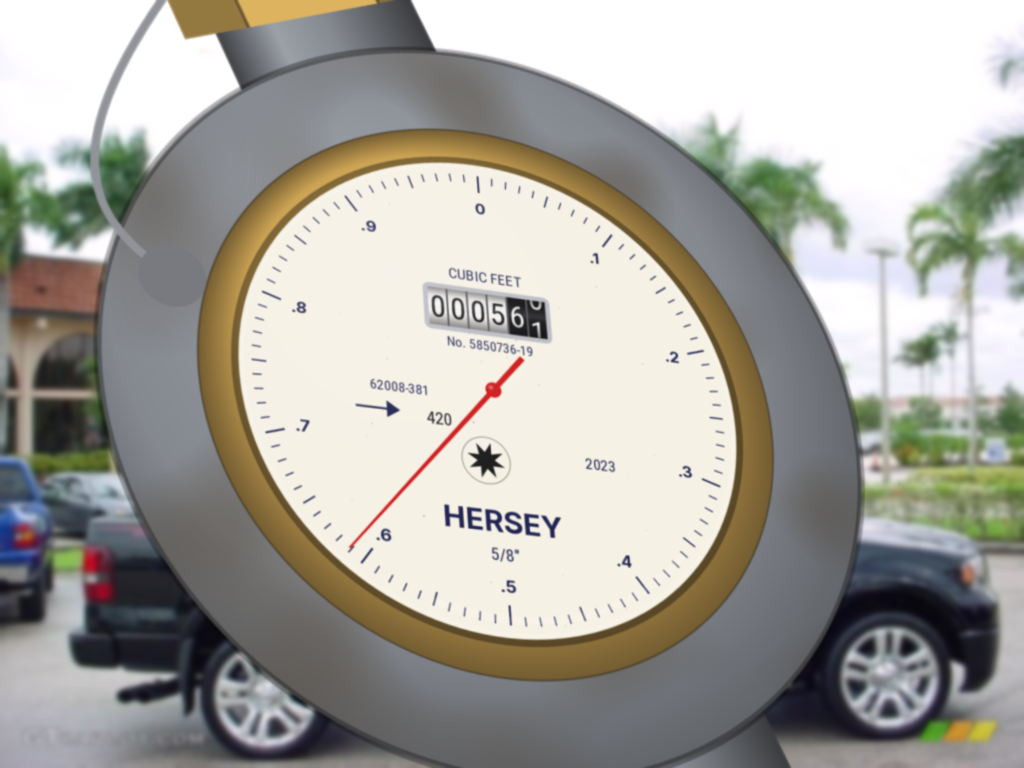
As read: **560.61** ft³
